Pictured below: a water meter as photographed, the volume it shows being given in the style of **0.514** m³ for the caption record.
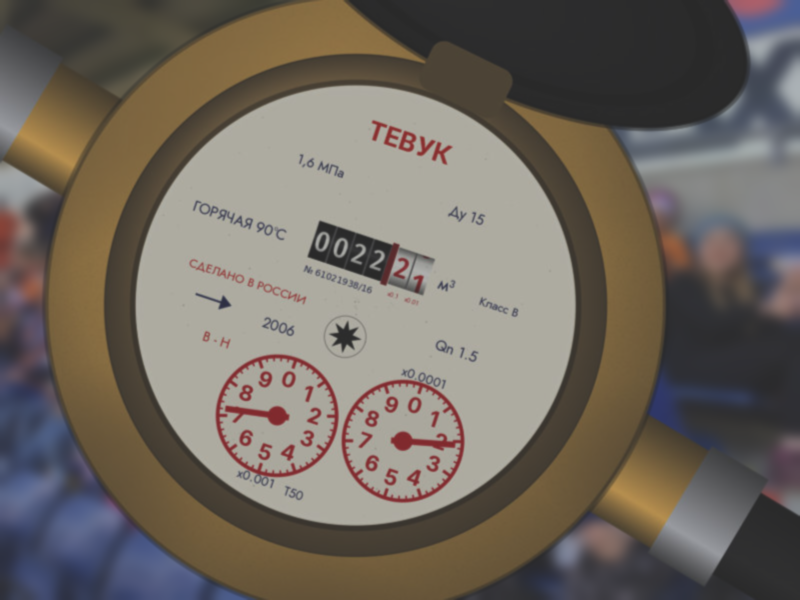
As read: **22.2072** m³
